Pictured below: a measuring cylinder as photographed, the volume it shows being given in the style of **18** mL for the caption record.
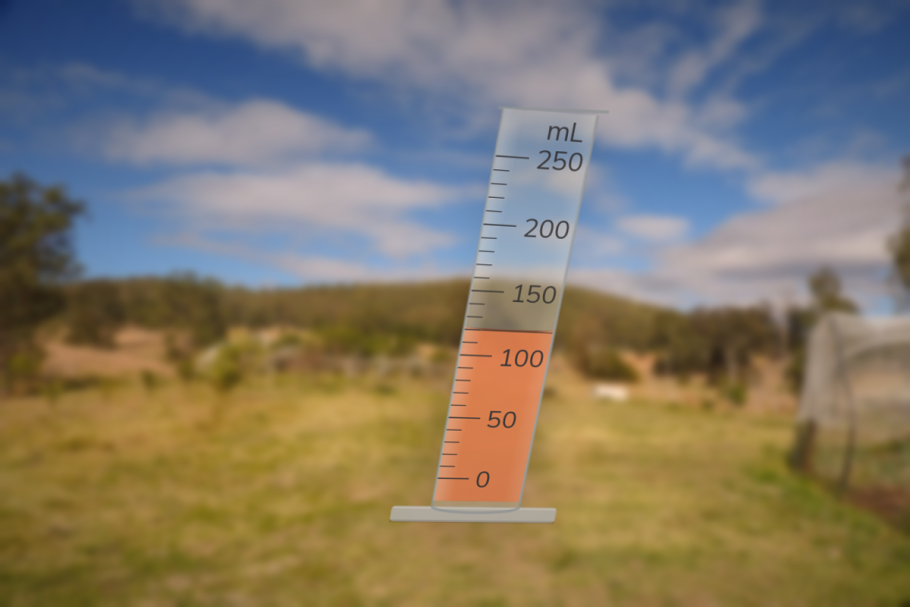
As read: **120** mL
